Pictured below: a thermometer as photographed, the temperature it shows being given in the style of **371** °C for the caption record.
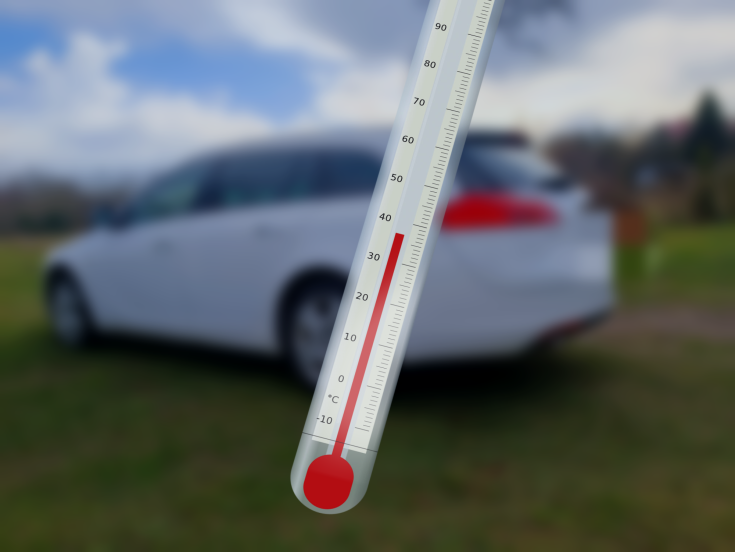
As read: **37** °C
